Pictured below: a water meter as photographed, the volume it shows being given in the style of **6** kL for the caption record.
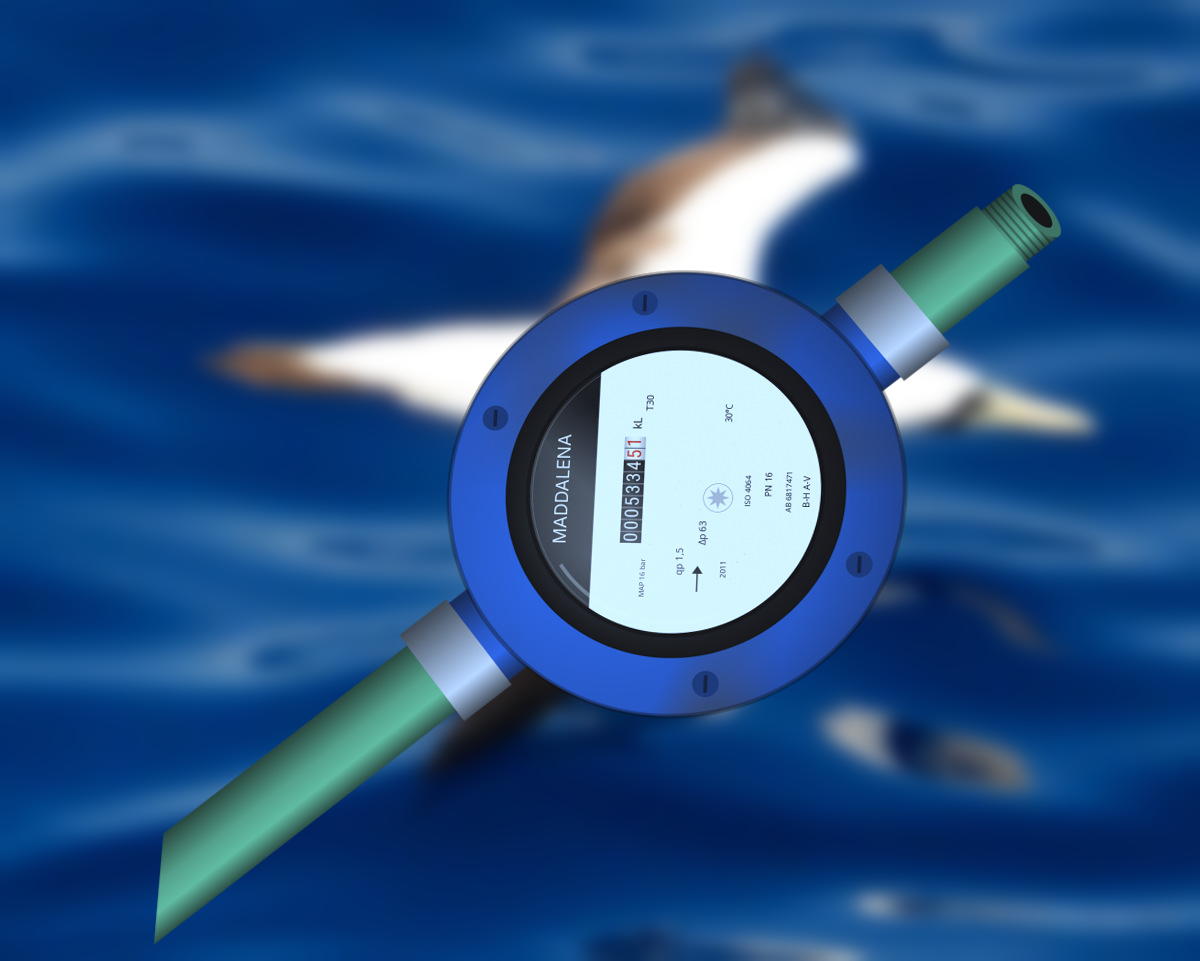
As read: **5334.51** kL
